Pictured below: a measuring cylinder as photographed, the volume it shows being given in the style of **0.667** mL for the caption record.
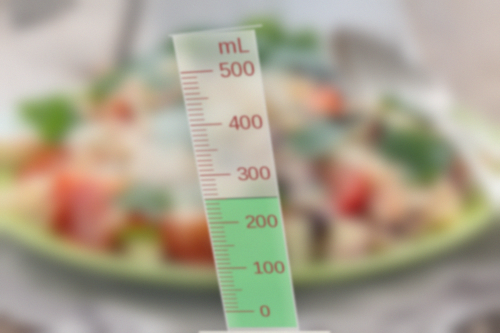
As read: **250** mL
